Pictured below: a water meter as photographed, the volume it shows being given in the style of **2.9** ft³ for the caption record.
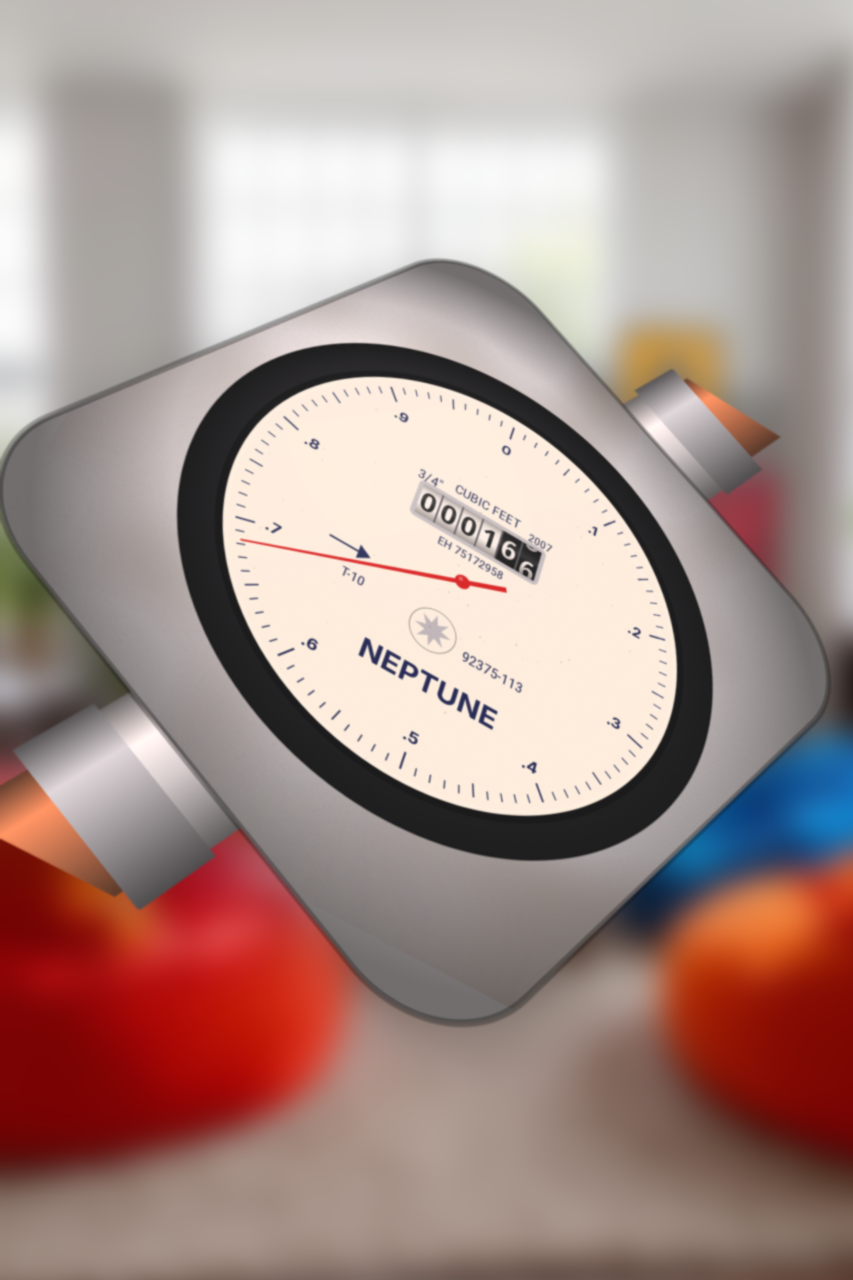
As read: **165.68** ft³
